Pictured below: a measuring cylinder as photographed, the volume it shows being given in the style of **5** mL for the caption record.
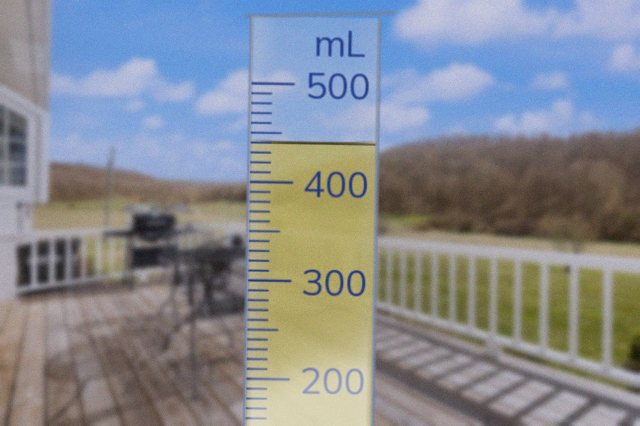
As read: **440** mL
